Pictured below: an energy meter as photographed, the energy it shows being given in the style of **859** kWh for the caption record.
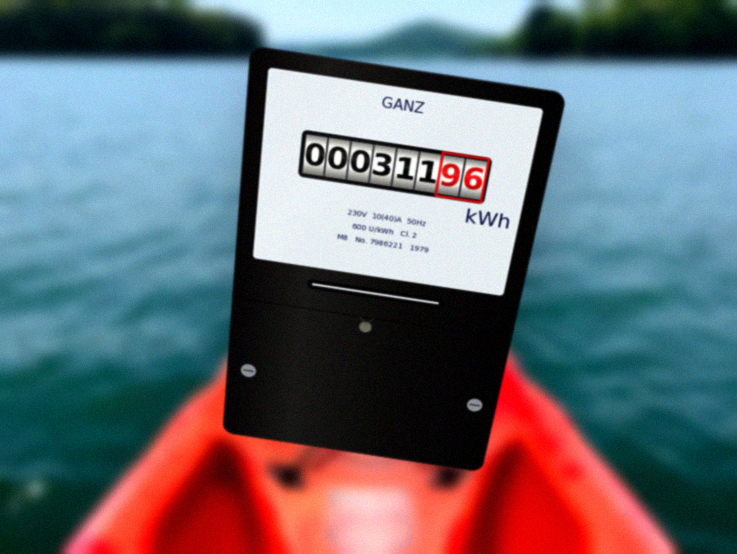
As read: **311.96** kWh
